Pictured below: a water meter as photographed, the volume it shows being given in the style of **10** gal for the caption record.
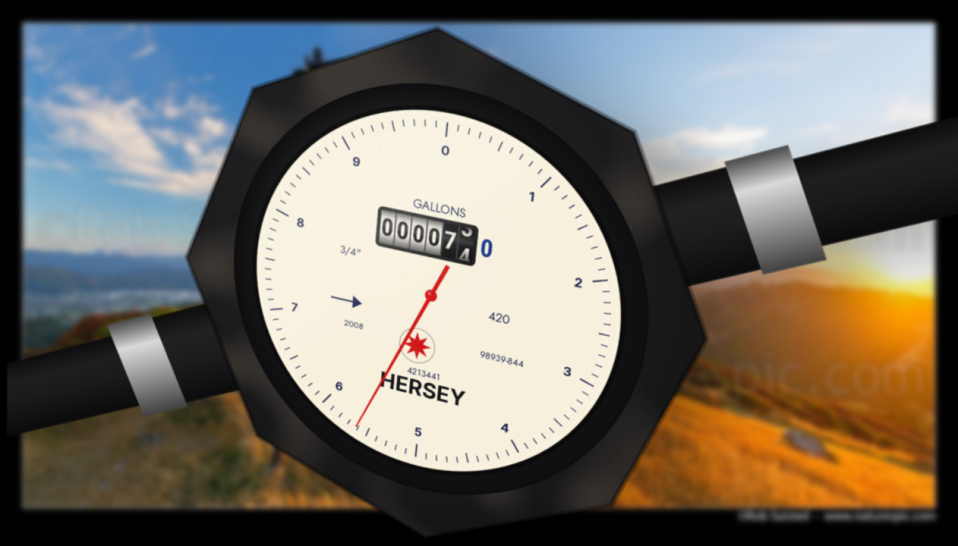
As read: **735.6** gal
